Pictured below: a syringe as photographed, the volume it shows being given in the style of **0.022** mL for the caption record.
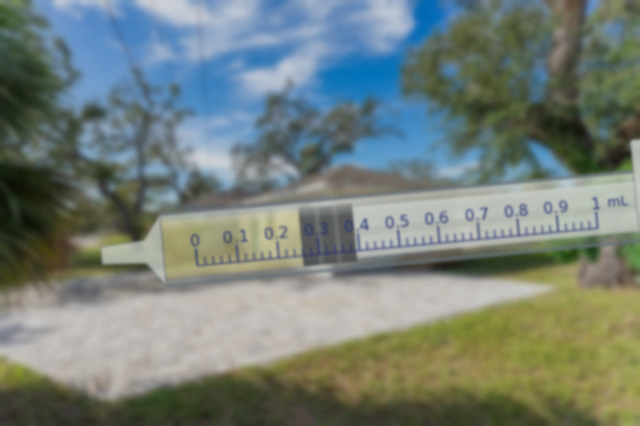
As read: **0.26** mL
